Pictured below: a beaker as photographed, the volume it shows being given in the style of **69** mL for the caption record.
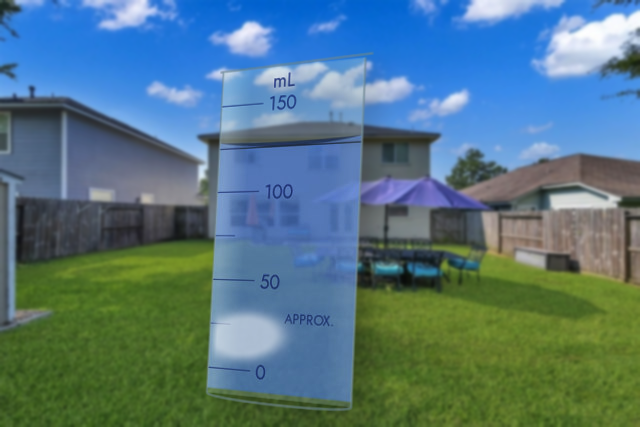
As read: **125** mL
